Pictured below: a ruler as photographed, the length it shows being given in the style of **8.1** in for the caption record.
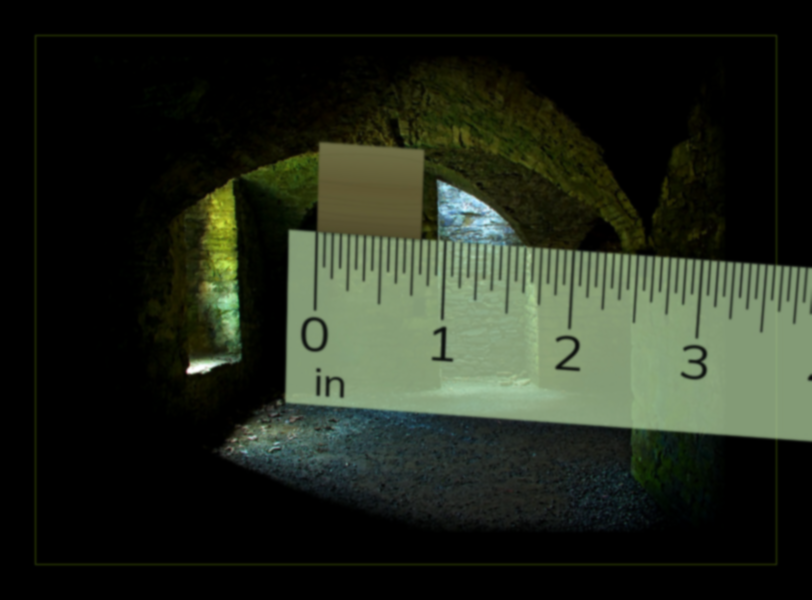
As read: **0.8125** in
